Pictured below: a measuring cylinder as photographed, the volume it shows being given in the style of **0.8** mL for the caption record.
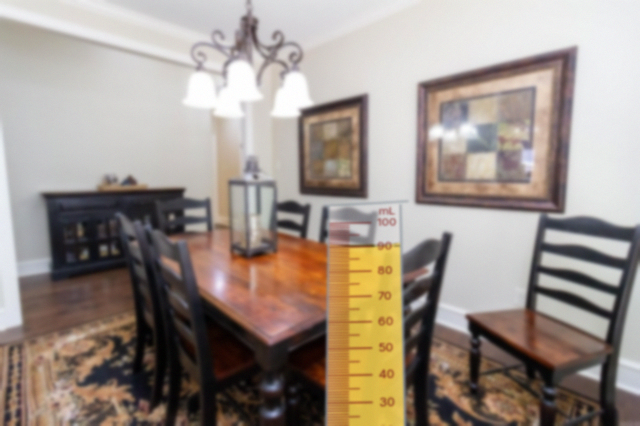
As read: **90** mL
